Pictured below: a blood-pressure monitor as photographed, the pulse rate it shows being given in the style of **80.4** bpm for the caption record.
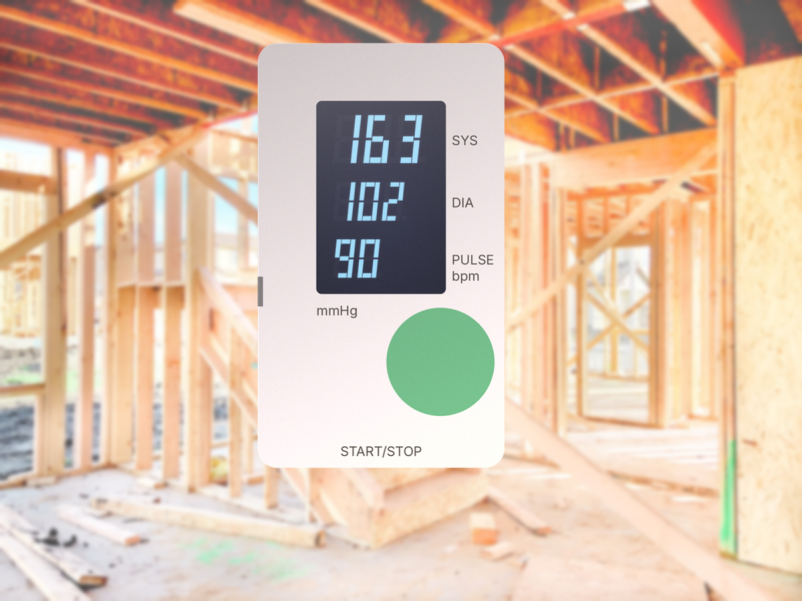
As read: **90** bpm
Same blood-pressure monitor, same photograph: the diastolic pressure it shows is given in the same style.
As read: **102** mmHg
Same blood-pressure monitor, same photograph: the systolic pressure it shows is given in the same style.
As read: **163** mmHg
